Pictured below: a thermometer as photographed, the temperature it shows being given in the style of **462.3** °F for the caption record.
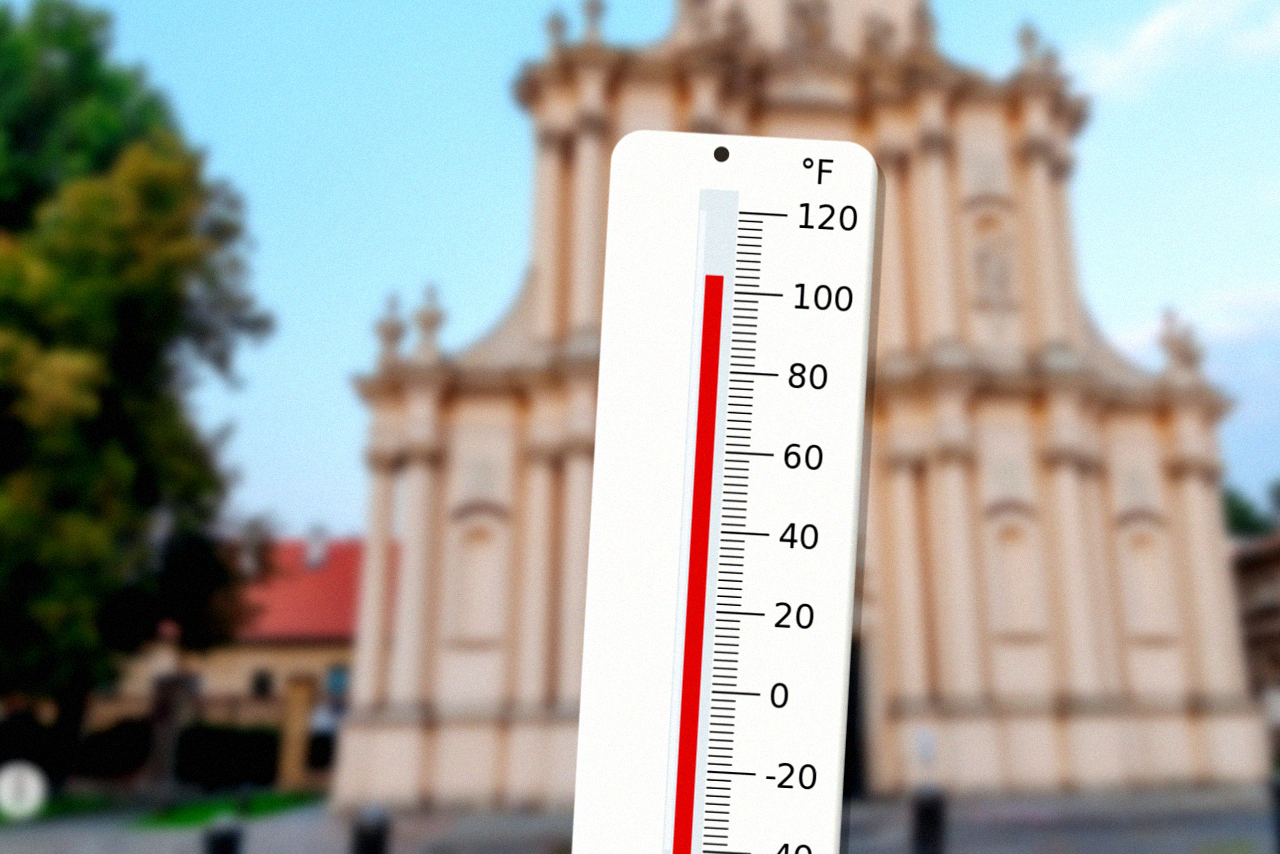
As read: **104** °F
